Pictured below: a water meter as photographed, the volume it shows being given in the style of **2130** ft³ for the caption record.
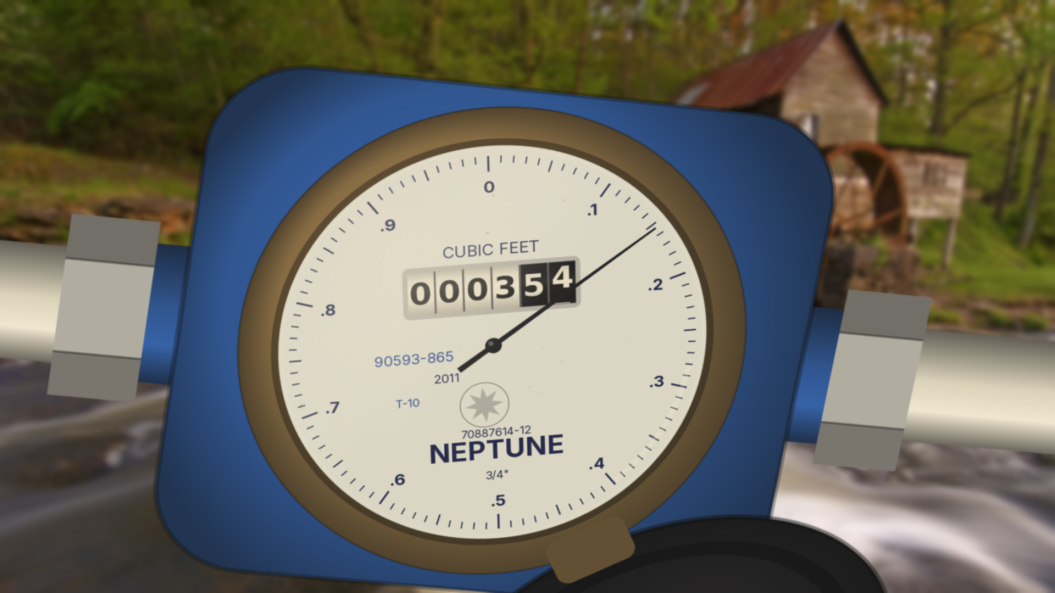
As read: **354.15** ft³
